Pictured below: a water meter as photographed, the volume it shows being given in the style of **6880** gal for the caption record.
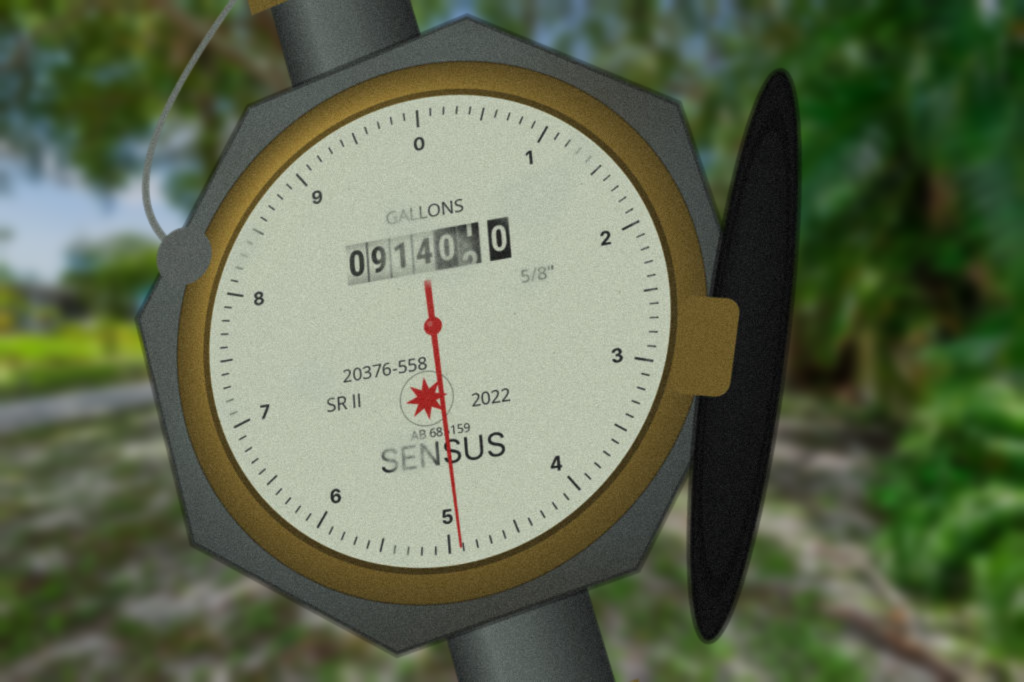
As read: **914014.9** gal
